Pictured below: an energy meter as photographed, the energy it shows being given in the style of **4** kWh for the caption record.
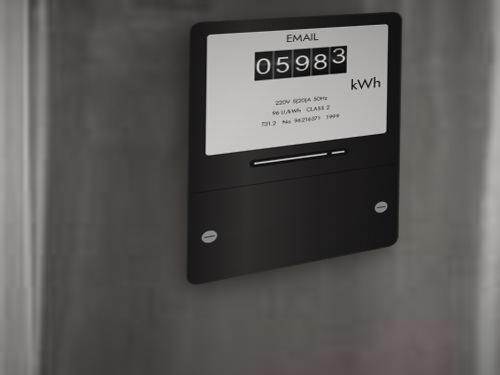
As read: **5983** kWh
